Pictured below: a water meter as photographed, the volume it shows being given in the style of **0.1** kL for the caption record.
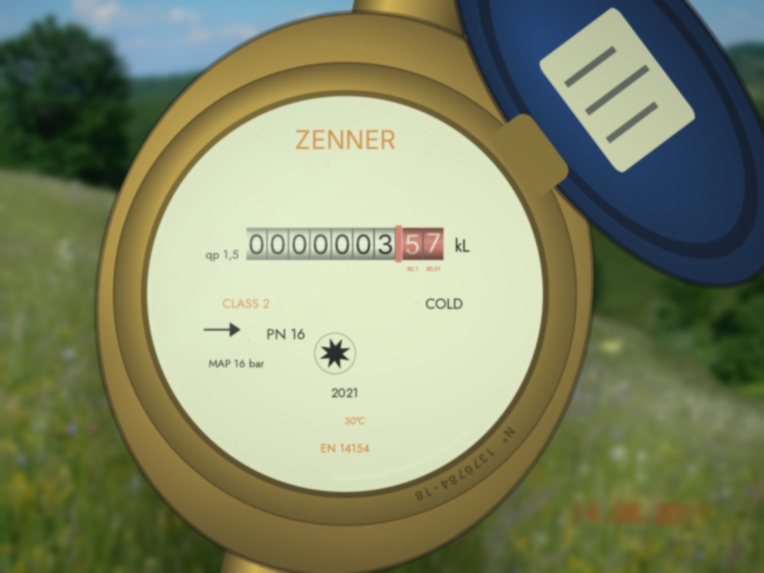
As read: **3.57** kL
